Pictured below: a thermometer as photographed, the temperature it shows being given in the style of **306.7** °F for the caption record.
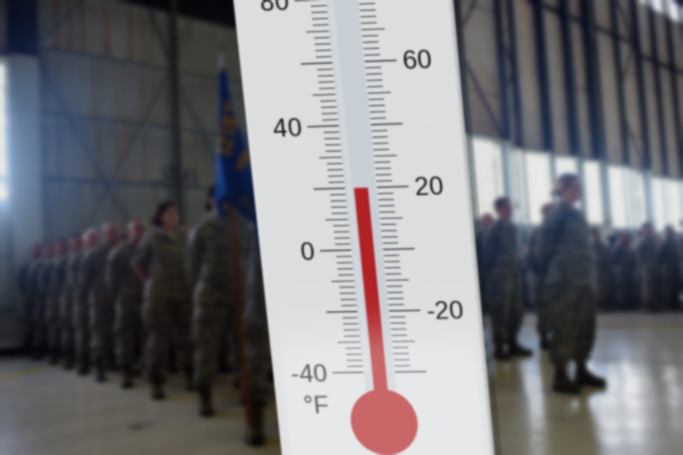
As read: **20** °F
